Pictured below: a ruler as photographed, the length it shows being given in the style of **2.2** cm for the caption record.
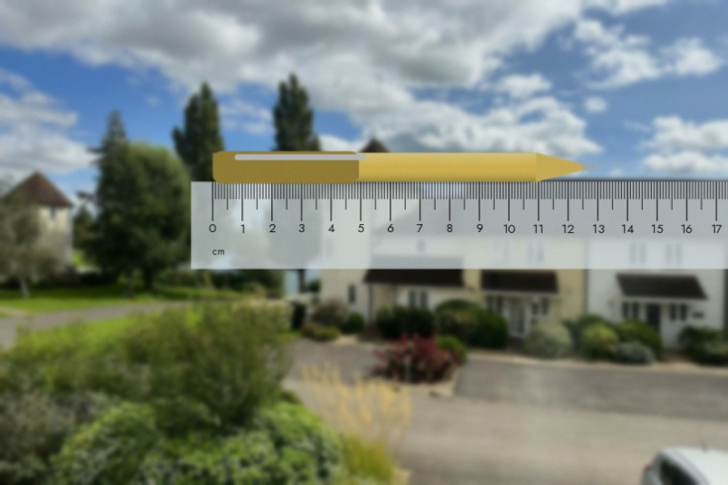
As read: **13** cm
